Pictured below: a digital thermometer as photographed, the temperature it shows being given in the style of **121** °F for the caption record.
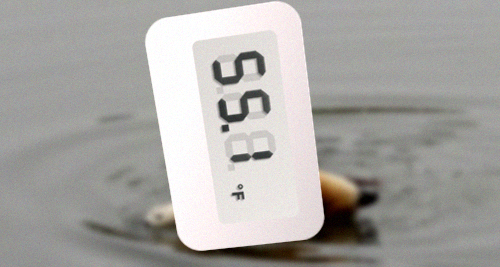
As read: **55.1** °F
